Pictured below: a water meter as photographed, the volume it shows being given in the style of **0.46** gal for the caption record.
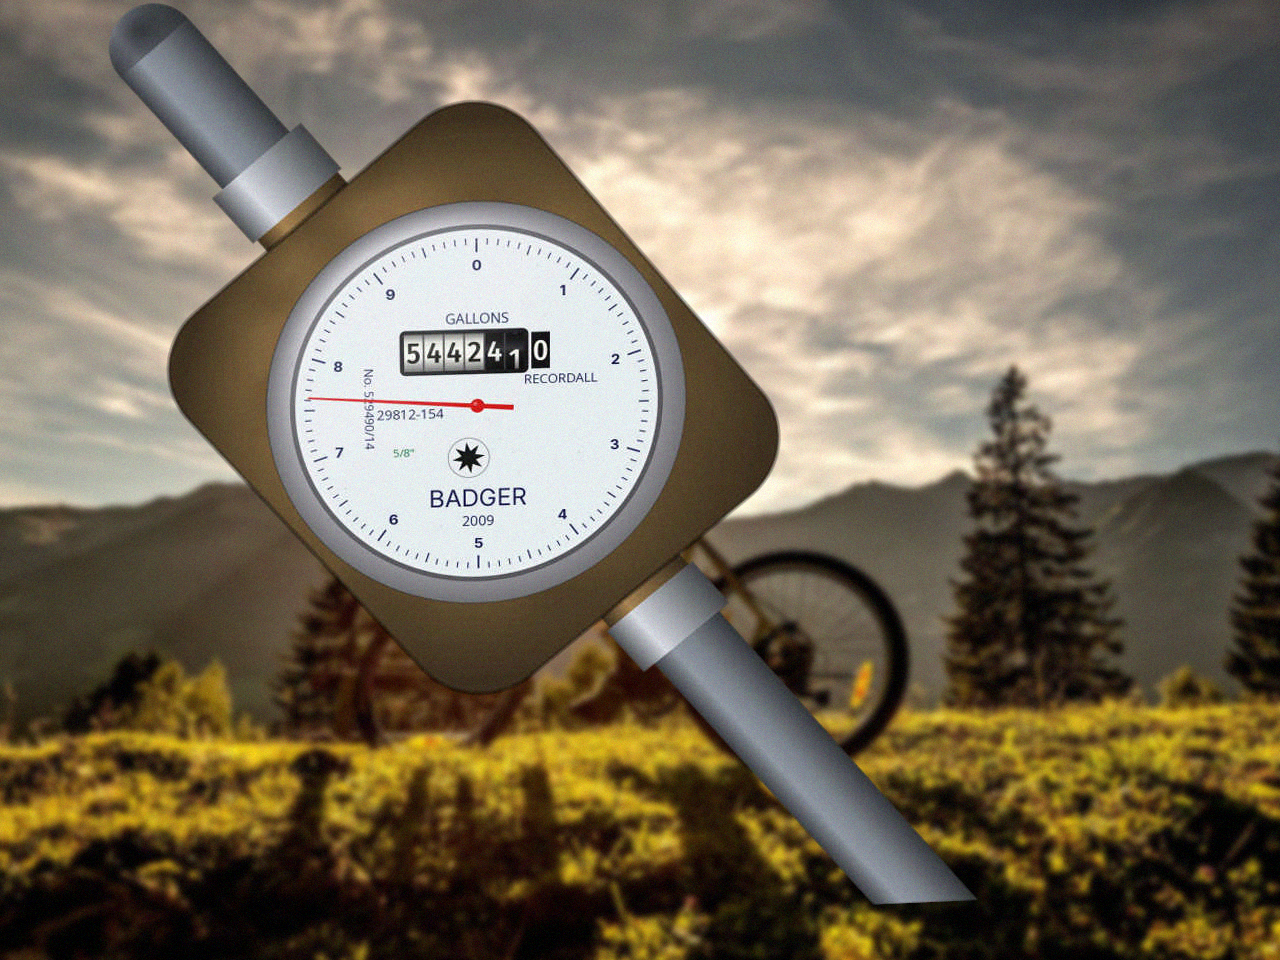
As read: **5442407.6** gal
